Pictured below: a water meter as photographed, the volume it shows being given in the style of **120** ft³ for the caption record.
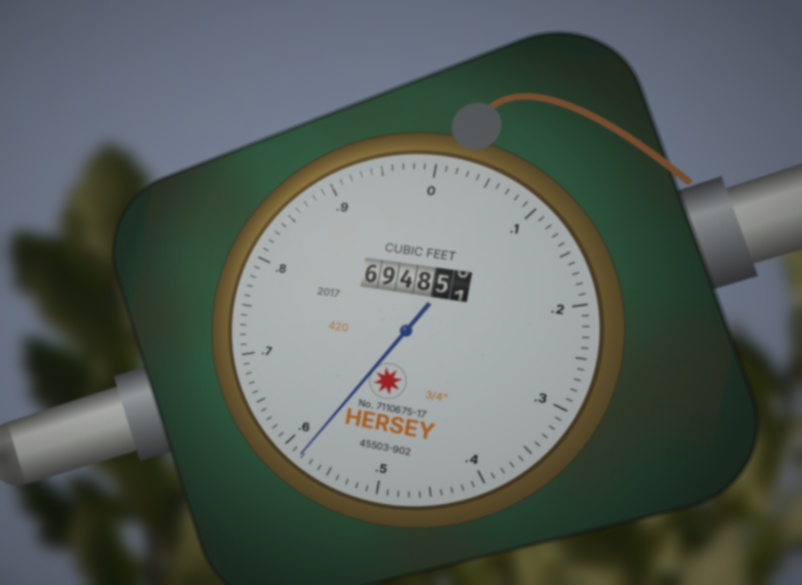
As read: **694850.58** ft³
